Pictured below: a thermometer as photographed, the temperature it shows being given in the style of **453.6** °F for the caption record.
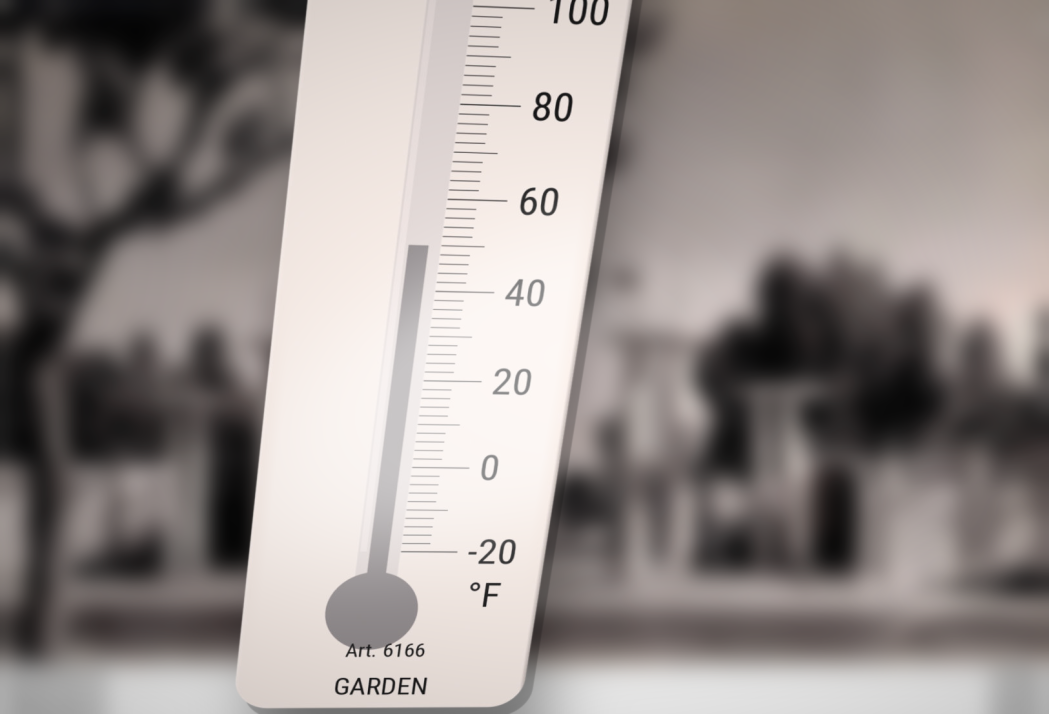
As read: **50** °F
